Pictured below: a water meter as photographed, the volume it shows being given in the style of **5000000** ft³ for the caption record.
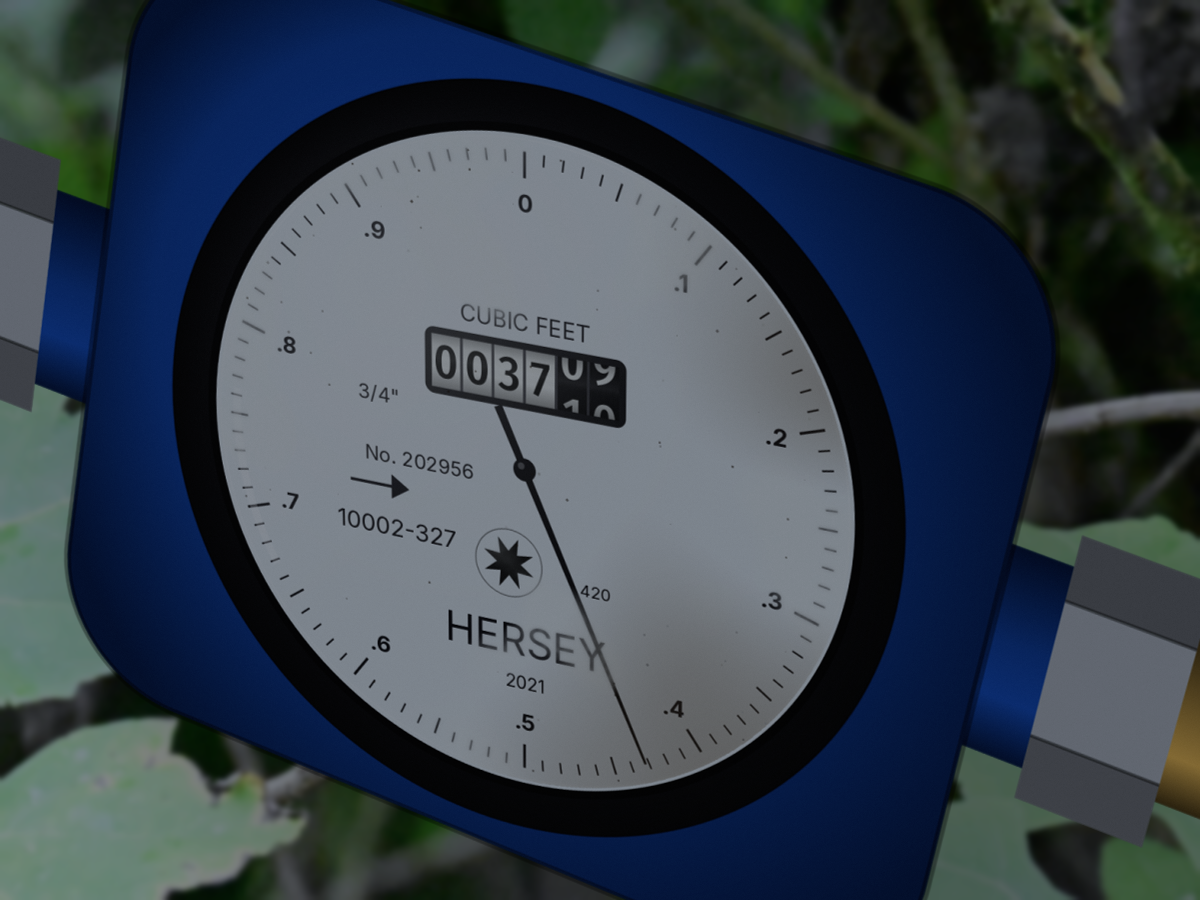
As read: **3709.43** ft³
